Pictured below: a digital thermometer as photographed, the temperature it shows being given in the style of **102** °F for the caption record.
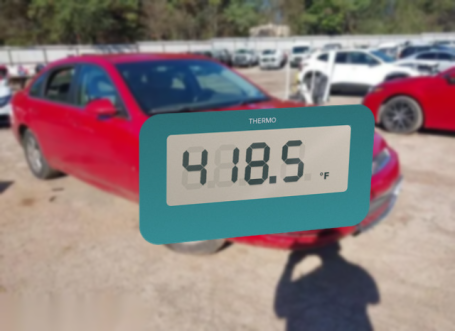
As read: **418.5** °F
